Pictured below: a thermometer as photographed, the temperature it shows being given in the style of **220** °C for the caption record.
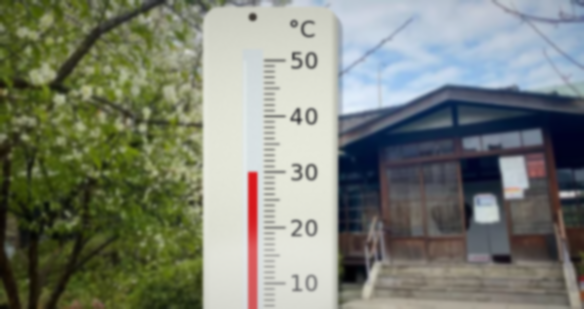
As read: **30** °C
